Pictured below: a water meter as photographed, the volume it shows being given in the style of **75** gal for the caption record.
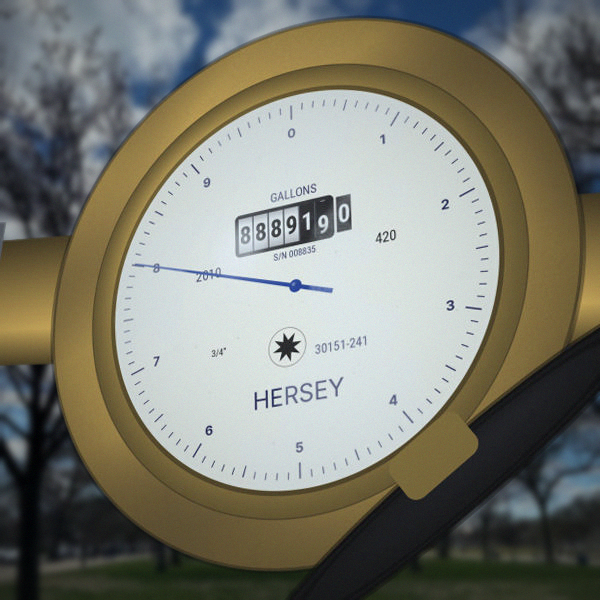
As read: **8889188.0** gal
